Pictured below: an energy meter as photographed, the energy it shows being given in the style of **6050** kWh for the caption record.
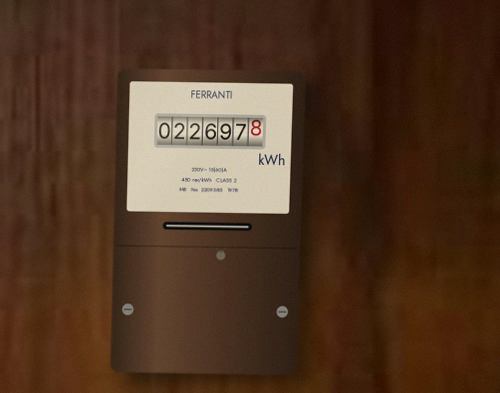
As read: **22697.8** kWh
